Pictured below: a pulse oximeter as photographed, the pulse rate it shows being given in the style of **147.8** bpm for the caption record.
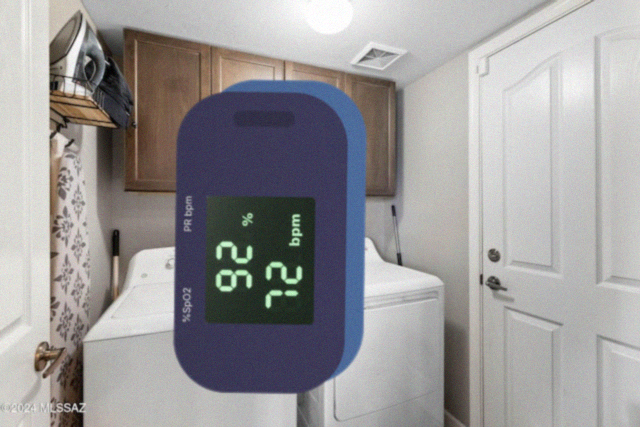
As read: **72** bpm
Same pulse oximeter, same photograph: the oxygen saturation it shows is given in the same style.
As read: **92** %
